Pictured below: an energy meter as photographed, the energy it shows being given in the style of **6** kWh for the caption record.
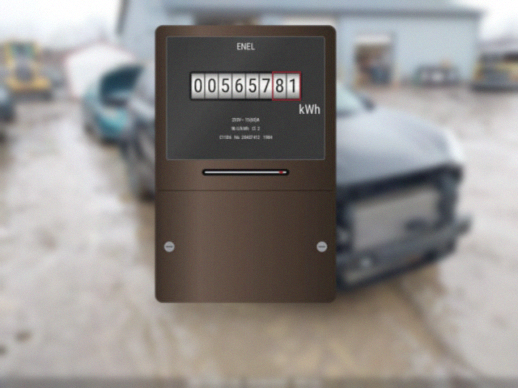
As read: **5657.81** kWh
